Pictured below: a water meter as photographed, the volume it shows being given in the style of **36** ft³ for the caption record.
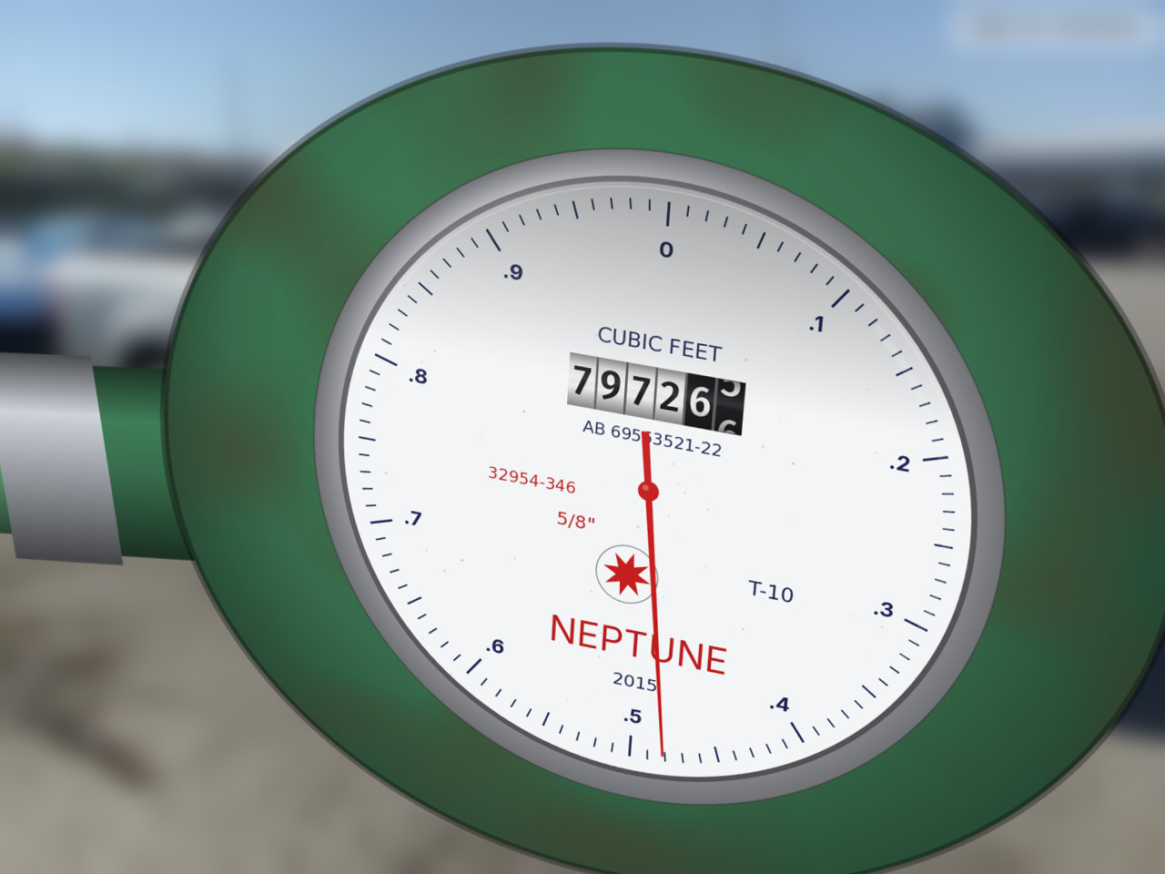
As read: **797265.48** ft³
